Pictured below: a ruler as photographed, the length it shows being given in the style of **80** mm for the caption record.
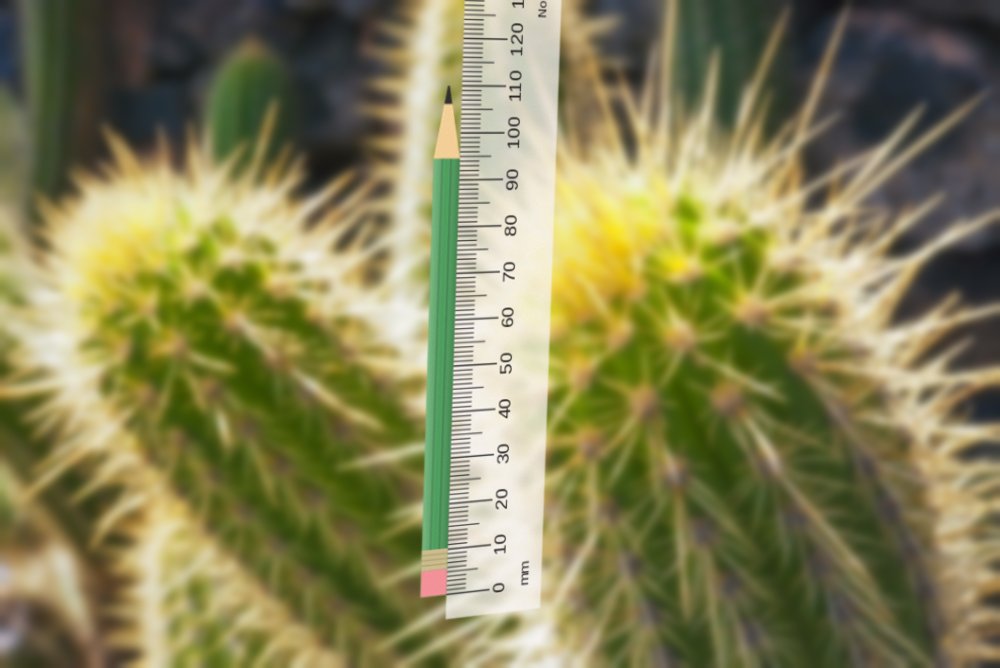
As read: **110** mm
